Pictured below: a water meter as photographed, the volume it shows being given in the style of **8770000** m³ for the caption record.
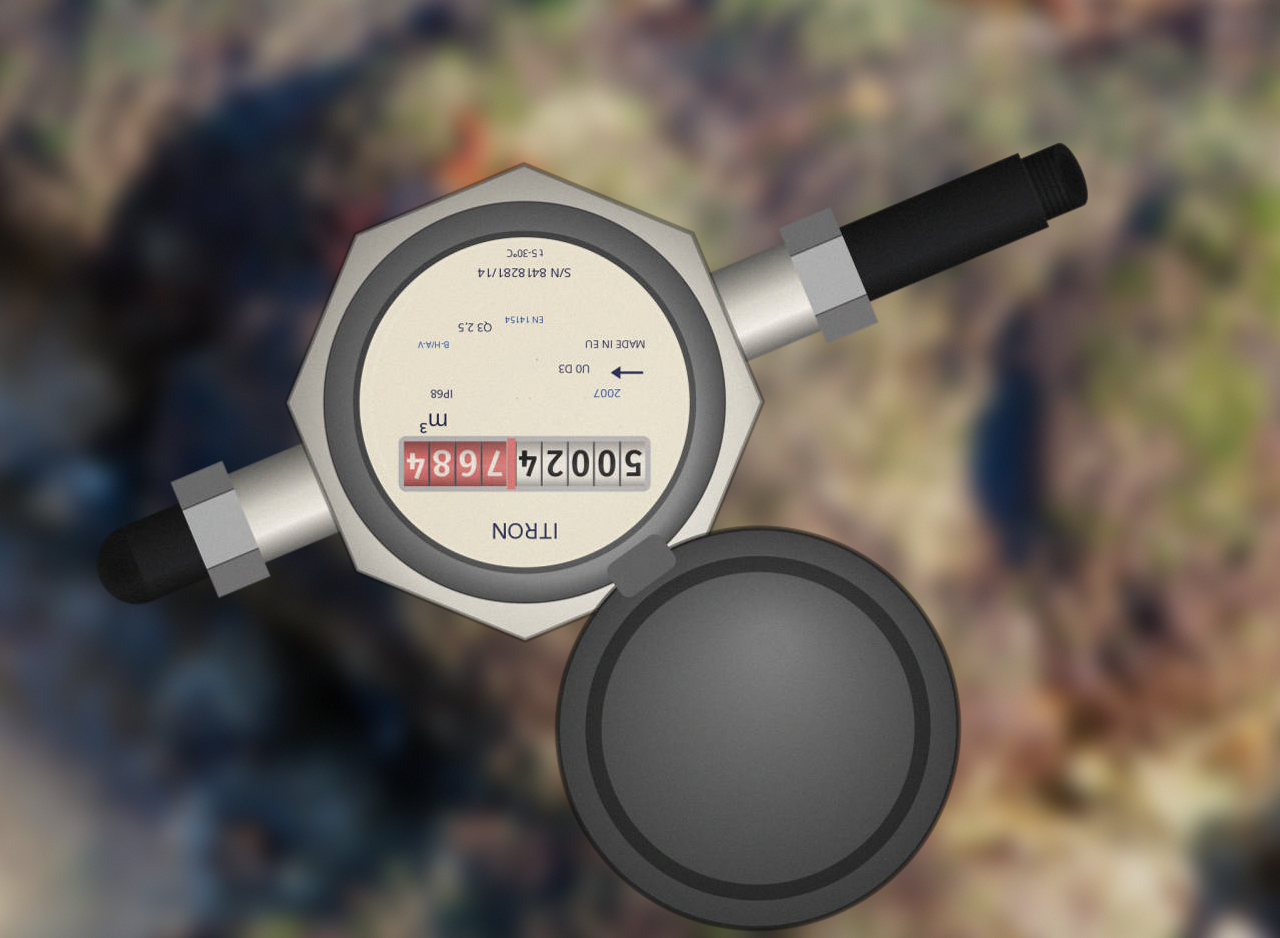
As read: **50024.7684** m³
